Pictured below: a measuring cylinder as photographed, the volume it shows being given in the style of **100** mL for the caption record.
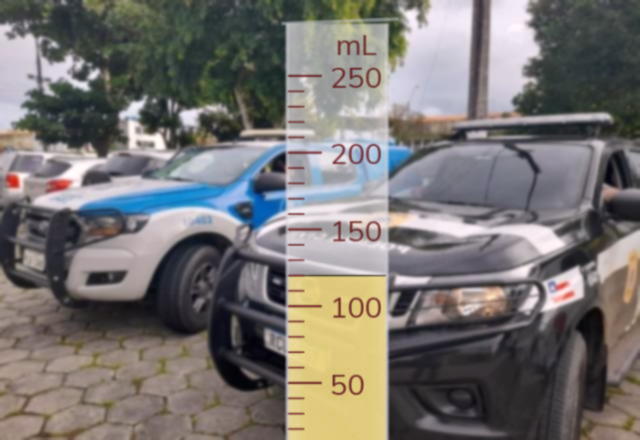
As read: **120** mL
